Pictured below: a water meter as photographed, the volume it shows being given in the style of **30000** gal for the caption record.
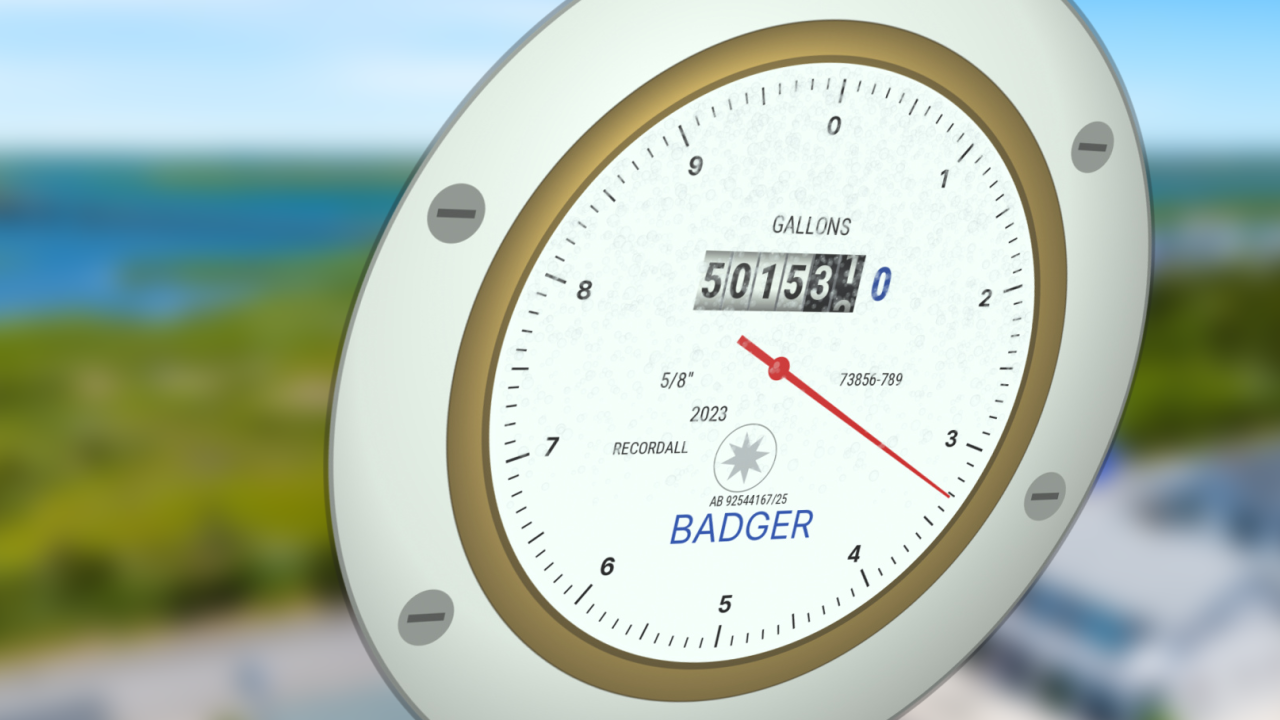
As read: **5015313.3** gal
